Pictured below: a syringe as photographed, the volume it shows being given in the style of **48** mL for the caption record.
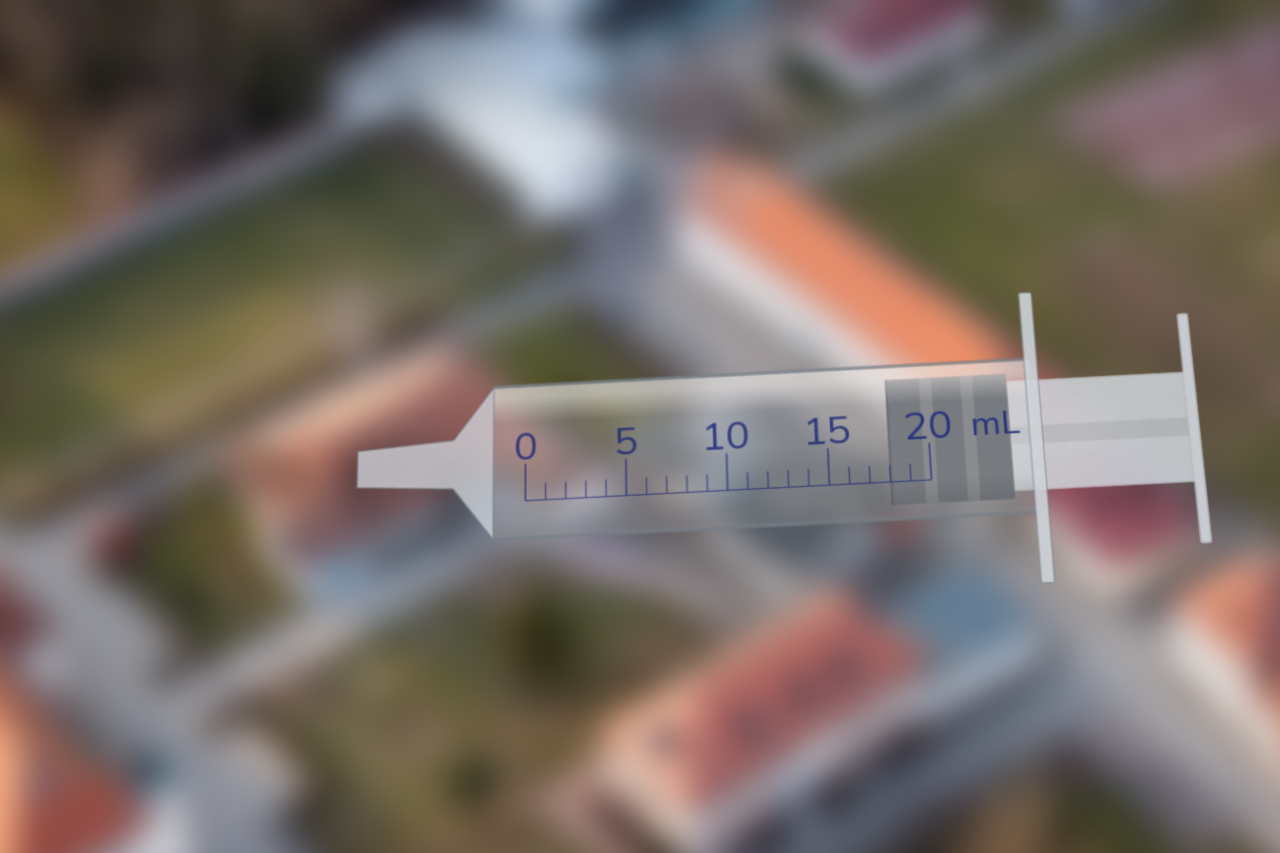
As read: **18** mL
